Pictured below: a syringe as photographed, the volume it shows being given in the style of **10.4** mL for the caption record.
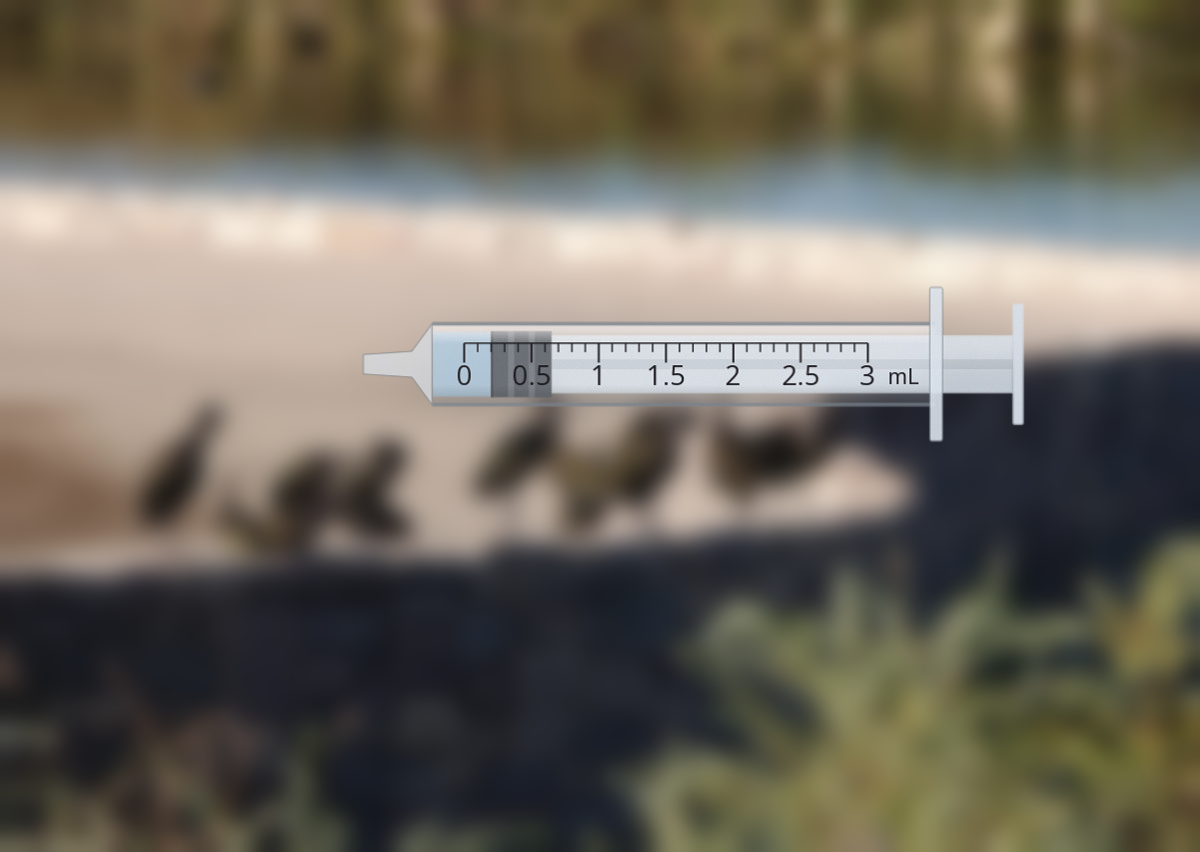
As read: **0.2** mL
